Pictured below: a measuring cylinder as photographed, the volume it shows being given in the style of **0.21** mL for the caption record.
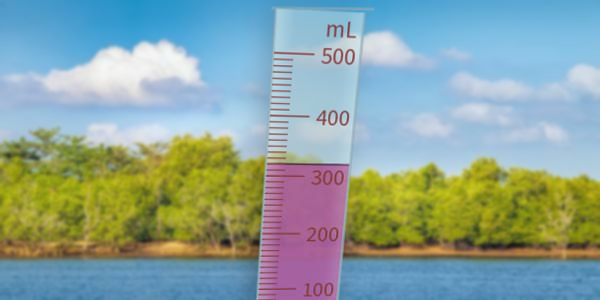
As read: **320** mL
